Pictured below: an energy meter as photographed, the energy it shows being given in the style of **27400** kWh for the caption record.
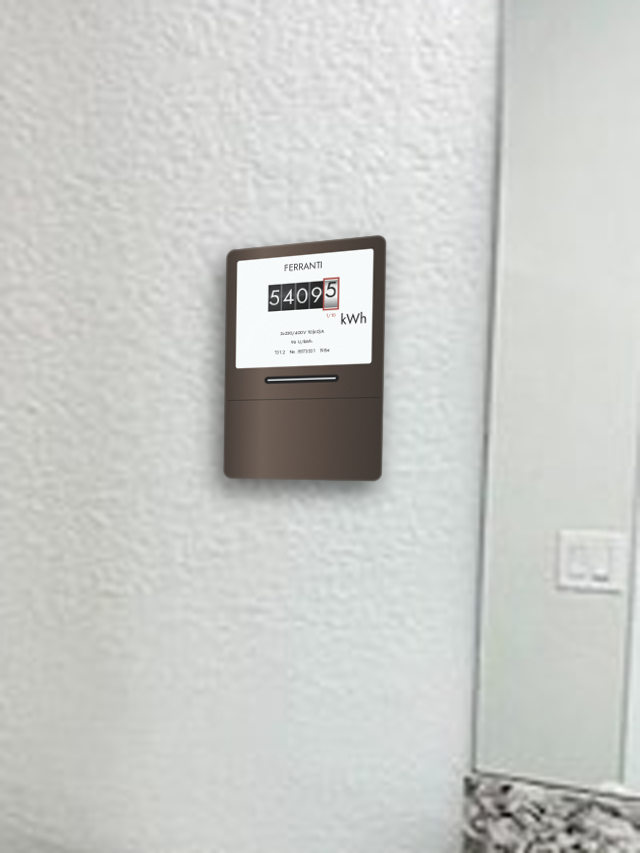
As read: **5409.5** kWh
